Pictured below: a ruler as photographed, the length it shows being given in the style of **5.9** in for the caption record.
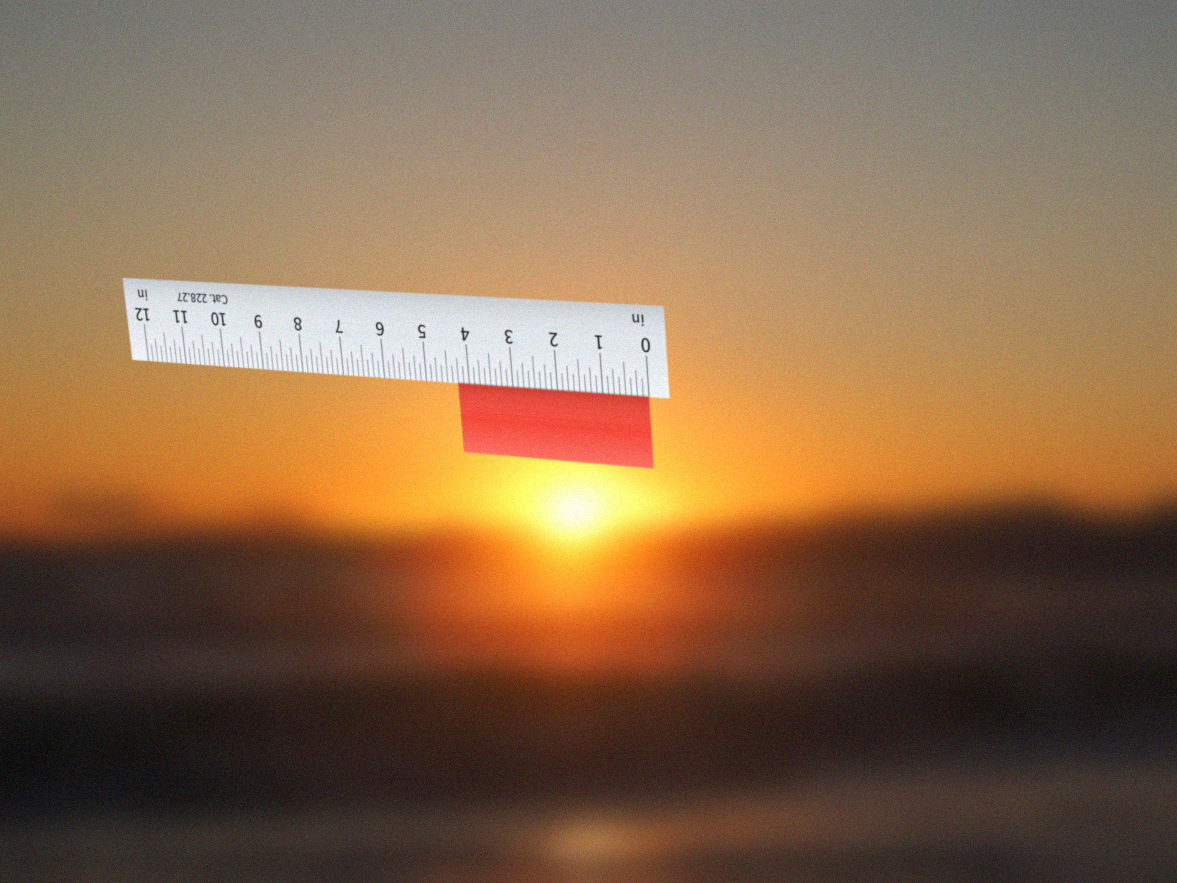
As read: **4.25** in
